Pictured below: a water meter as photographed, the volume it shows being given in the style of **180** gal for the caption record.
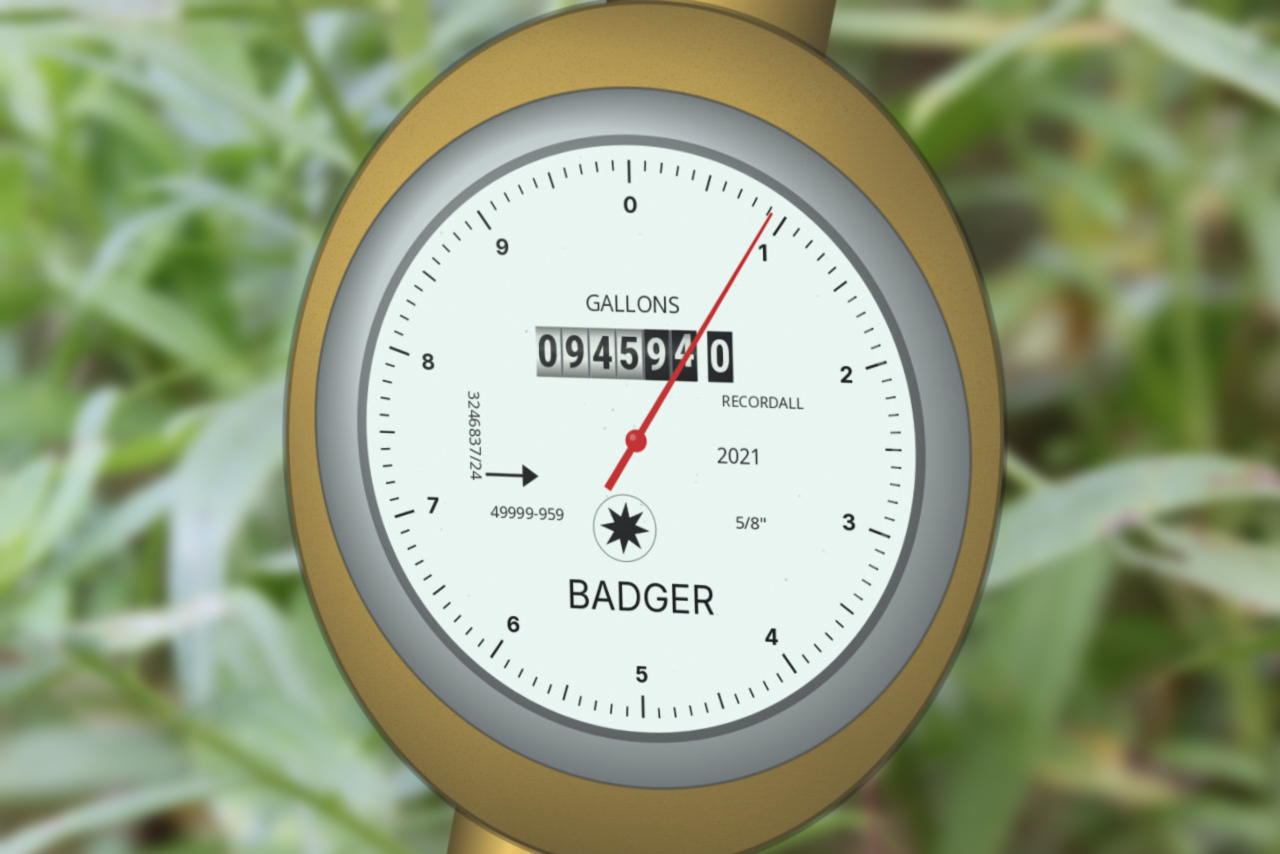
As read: **945940.9** gal
